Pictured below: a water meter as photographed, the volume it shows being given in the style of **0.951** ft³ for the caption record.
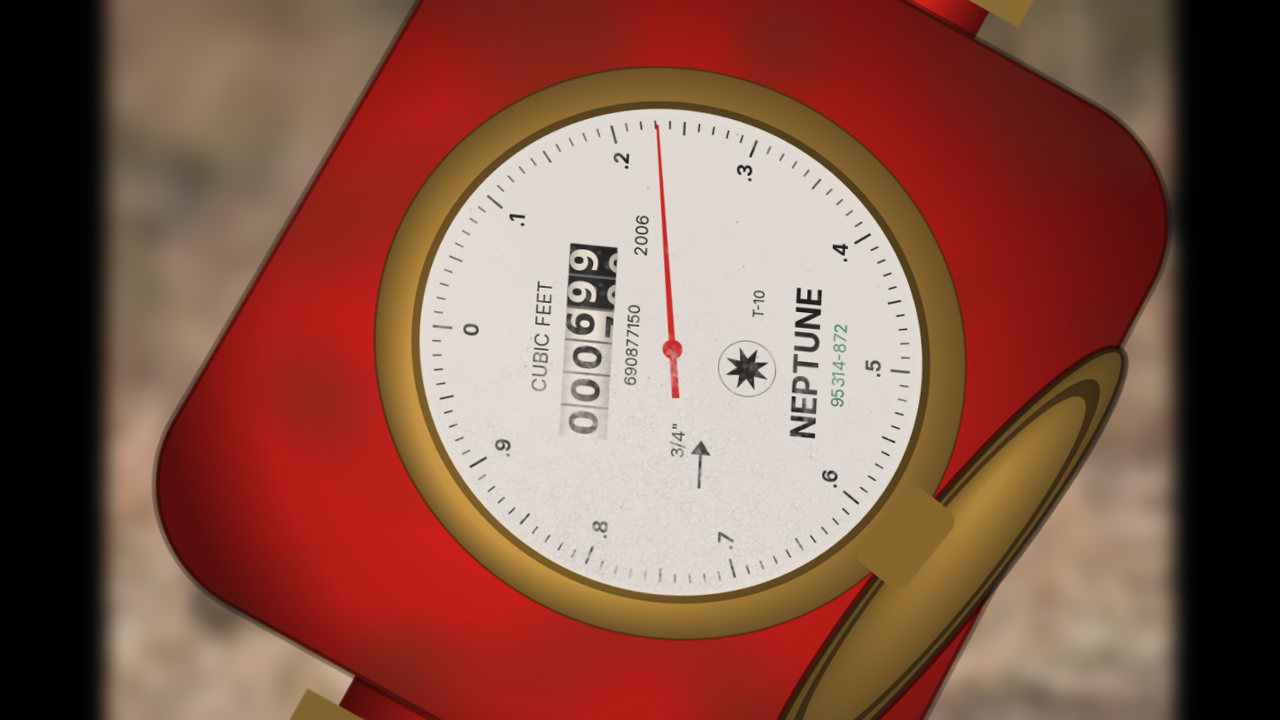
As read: **699.23** ft³
